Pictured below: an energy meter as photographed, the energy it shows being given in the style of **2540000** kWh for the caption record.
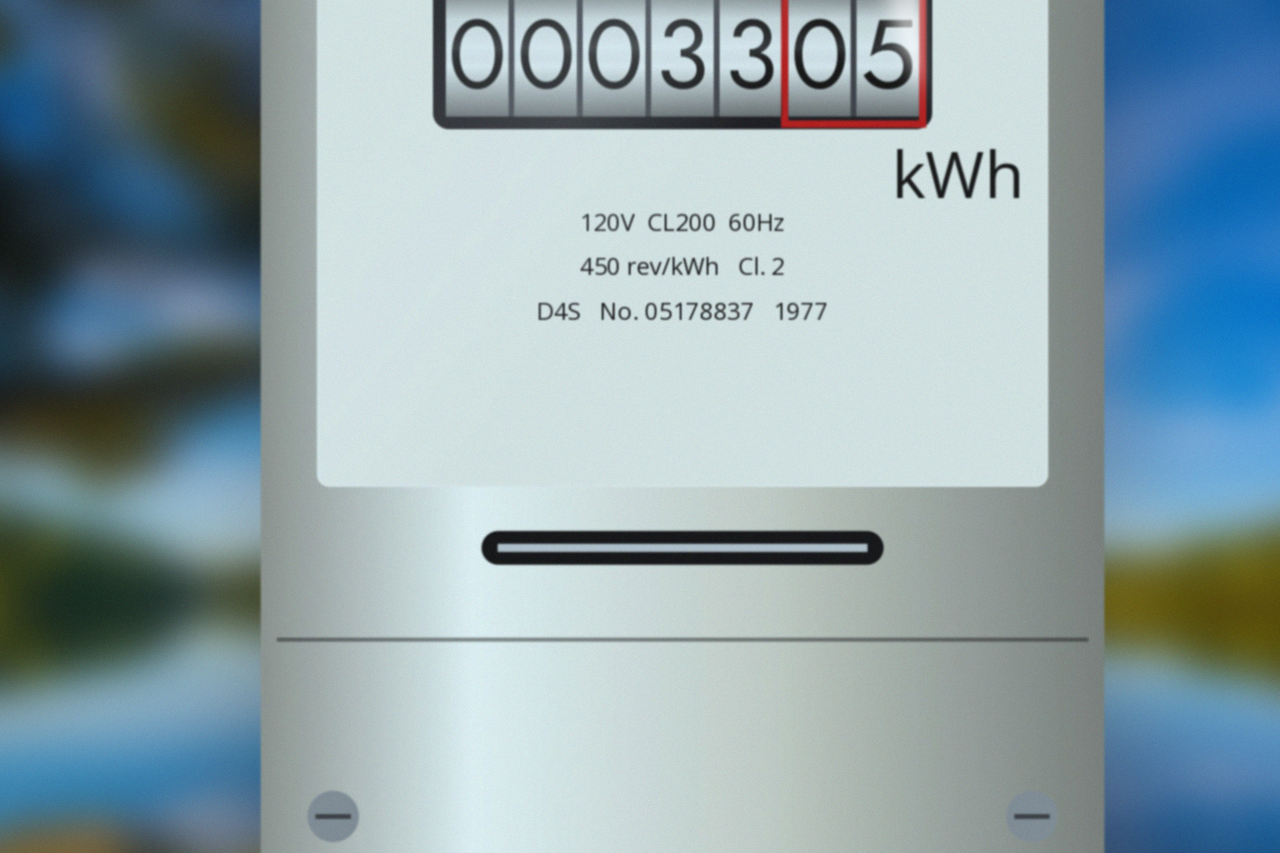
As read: **33.05** kWh
